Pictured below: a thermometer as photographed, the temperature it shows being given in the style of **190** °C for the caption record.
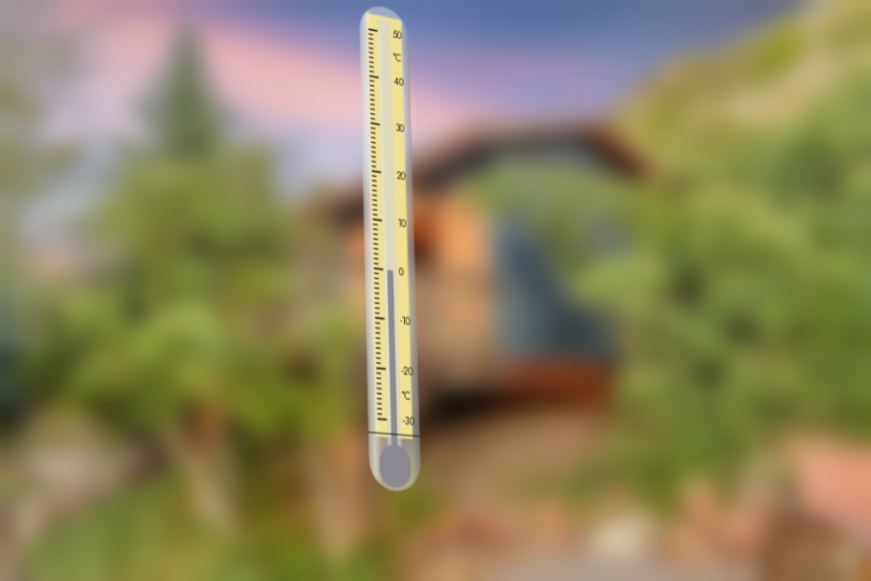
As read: **0** °C
